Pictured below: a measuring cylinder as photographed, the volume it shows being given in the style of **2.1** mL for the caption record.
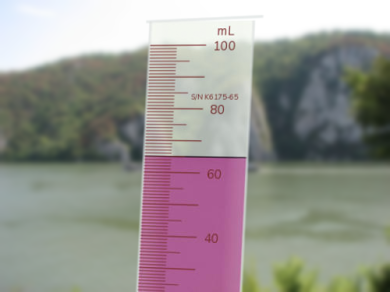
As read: **65** mL
